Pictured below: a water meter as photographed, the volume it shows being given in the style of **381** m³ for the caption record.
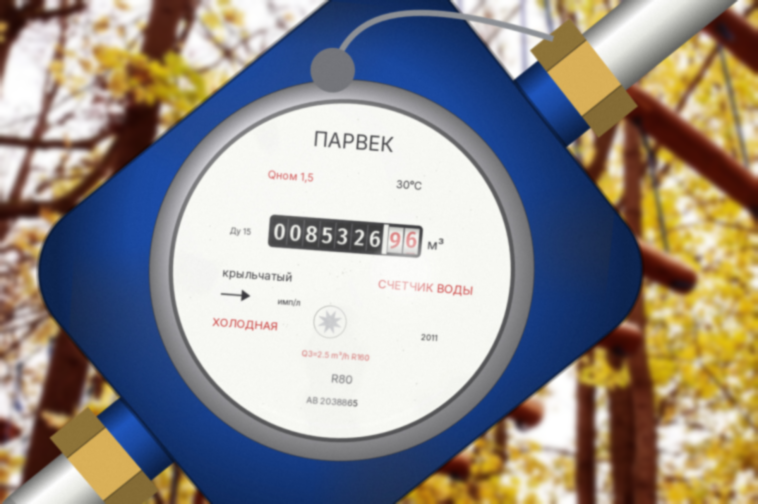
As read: **85326.96** m³
